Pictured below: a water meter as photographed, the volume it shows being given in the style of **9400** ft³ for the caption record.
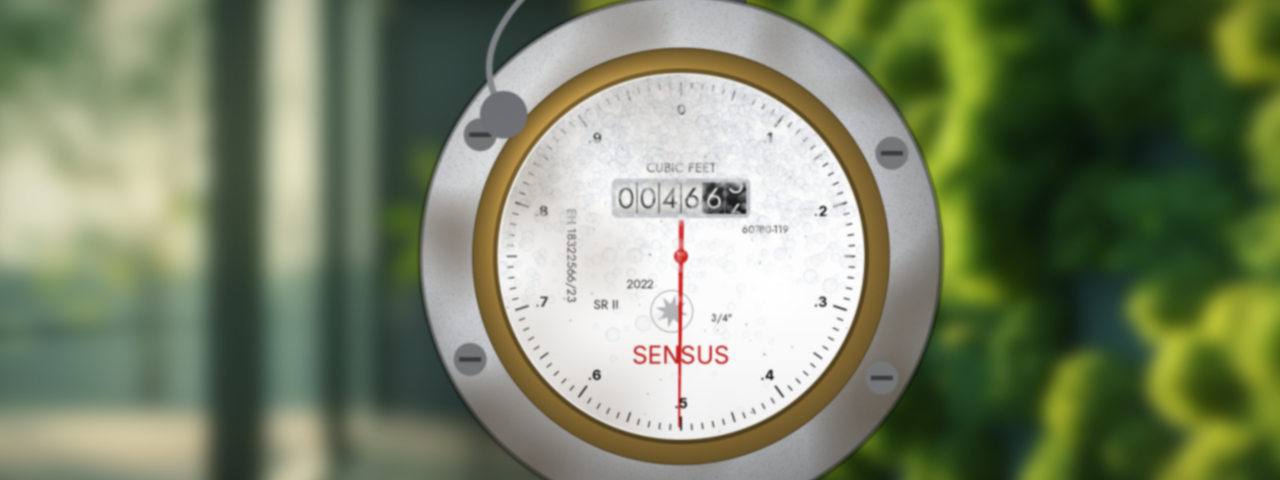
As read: **4665.50** ft³
